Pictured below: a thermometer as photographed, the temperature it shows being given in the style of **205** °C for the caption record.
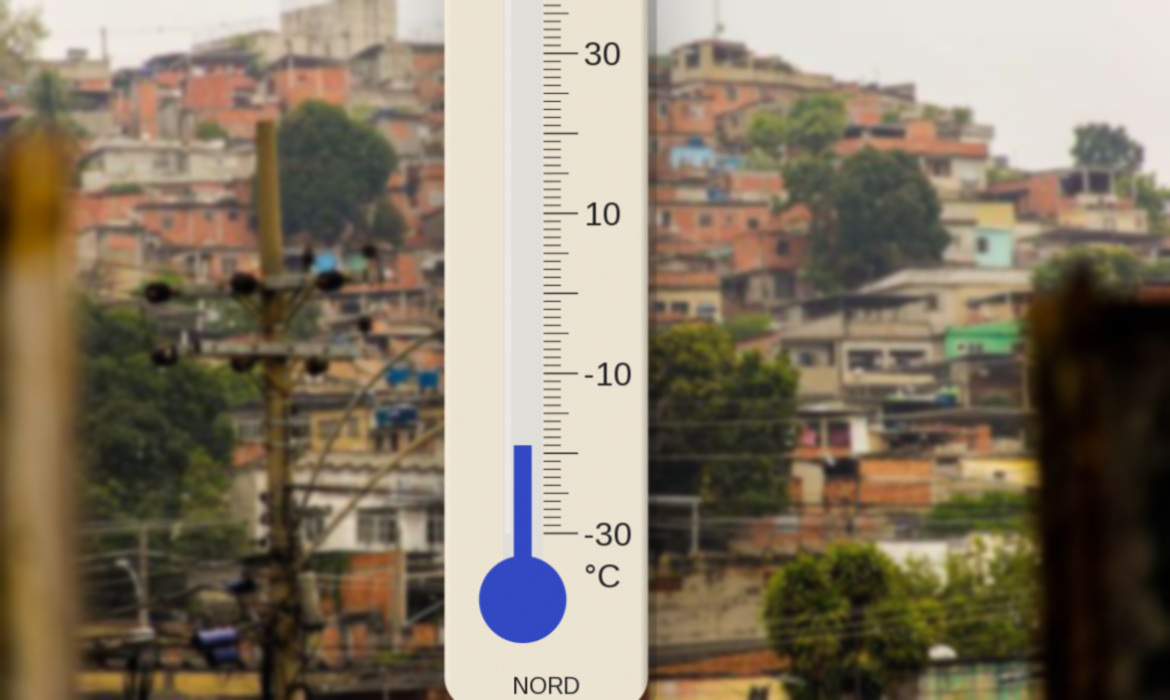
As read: **-19** °C
